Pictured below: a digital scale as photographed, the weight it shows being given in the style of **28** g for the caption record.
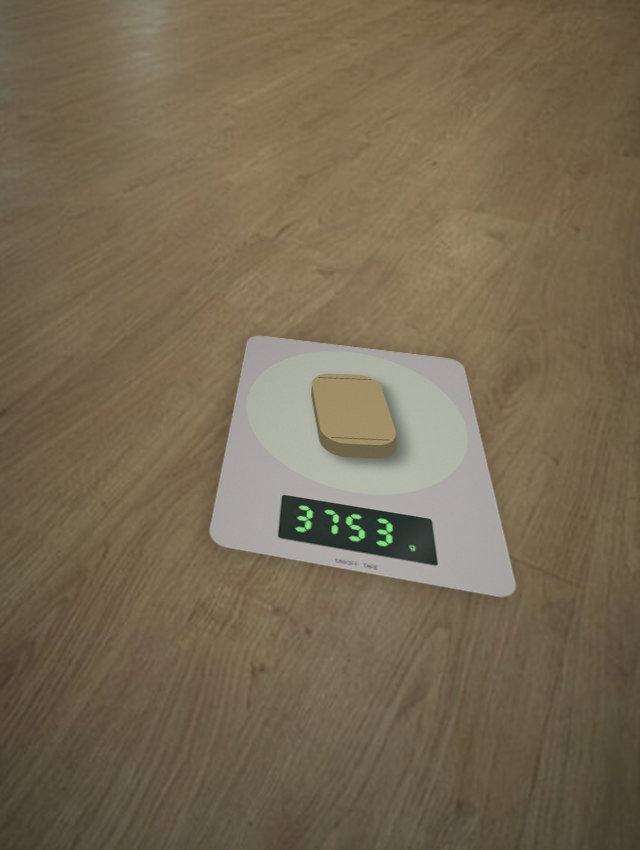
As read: **3753** g
